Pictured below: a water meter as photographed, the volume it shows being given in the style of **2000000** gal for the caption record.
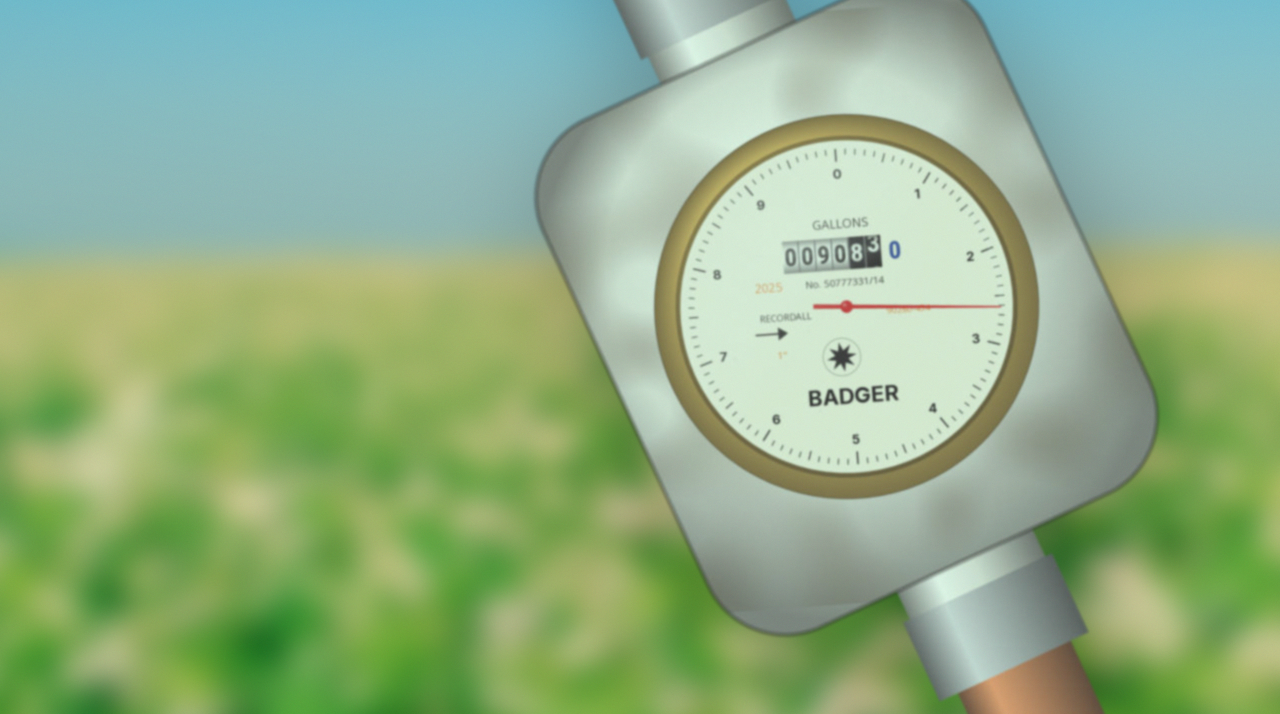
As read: **90832.6** gal
